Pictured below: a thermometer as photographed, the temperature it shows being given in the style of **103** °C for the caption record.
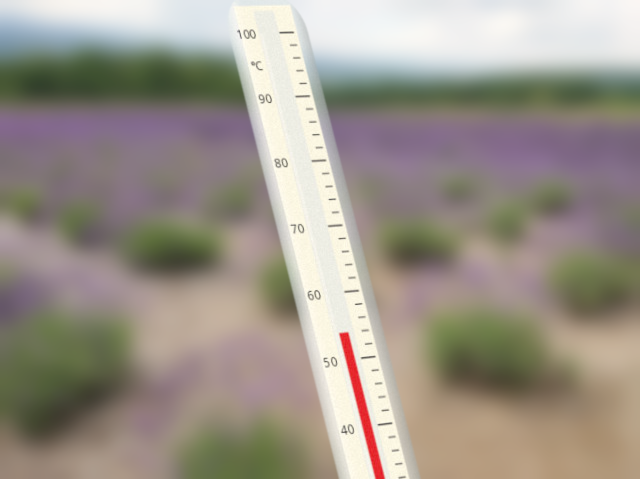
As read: **54** °C
